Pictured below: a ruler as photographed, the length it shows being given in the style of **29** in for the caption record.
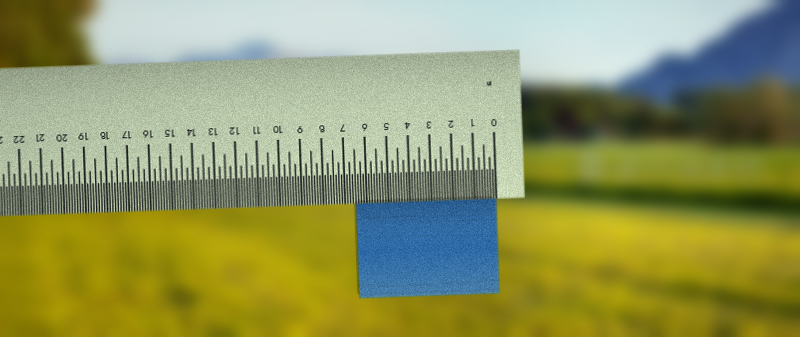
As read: **6.5** in
